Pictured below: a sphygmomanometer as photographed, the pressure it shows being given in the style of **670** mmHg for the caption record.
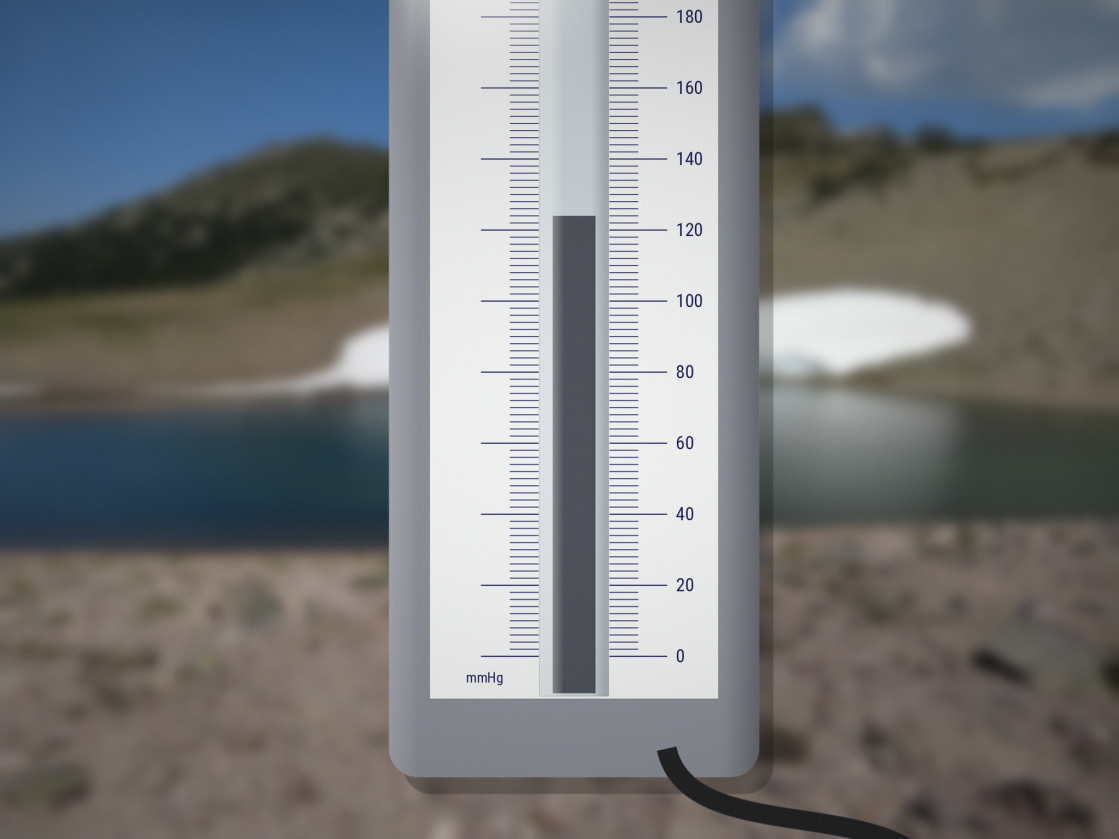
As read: **124** mmHg
